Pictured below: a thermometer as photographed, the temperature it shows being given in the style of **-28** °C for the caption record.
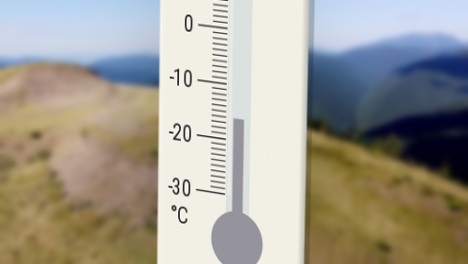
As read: **-16** °C
